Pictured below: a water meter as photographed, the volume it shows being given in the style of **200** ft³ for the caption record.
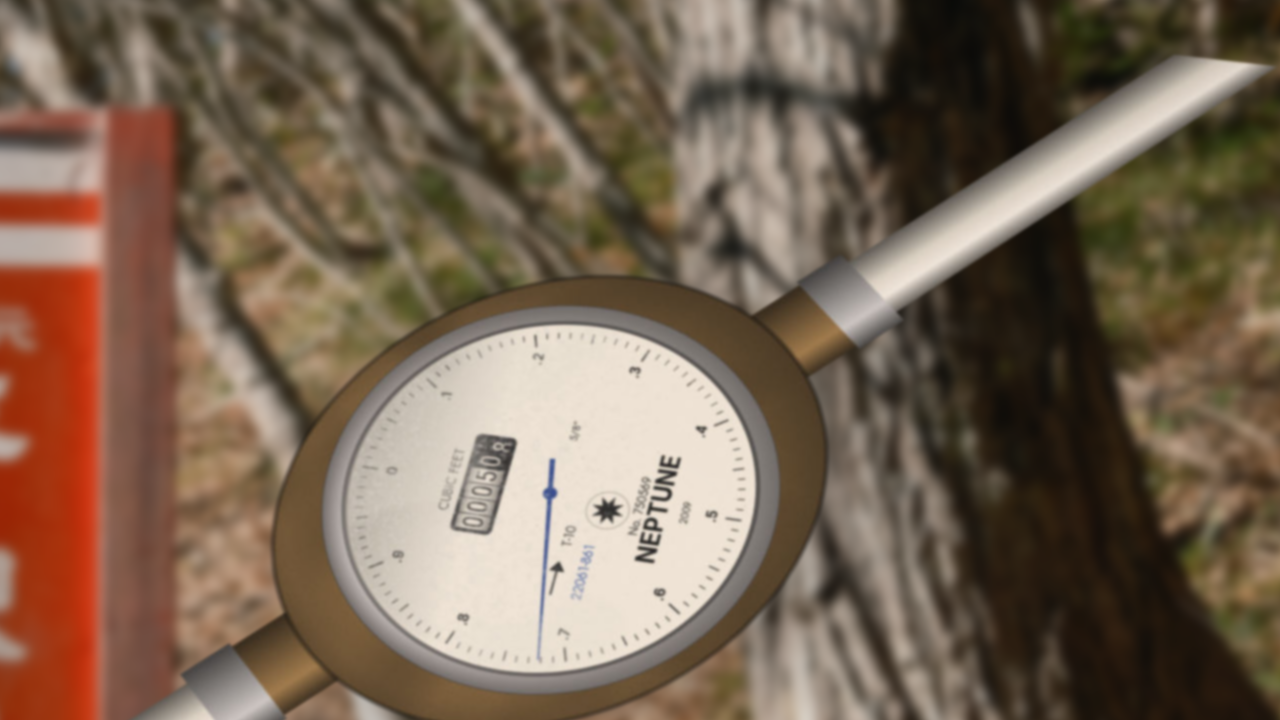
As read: **507.72** ft³
